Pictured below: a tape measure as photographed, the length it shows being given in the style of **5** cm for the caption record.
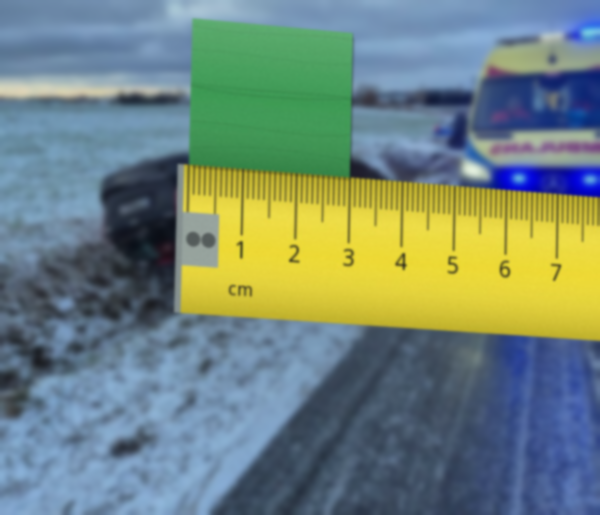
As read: **3** cm
